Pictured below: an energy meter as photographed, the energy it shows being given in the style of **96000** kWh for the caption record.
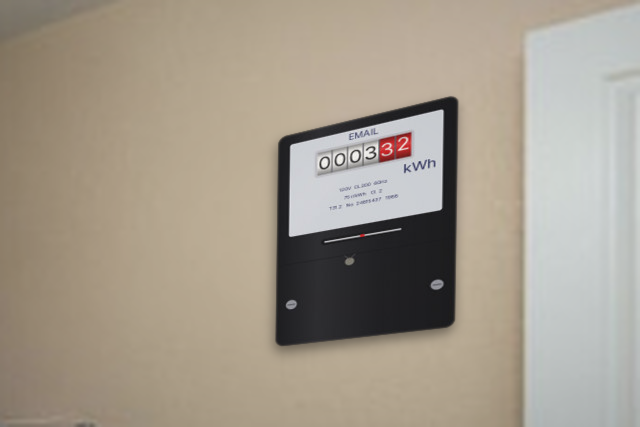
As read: **3.32** kWh
